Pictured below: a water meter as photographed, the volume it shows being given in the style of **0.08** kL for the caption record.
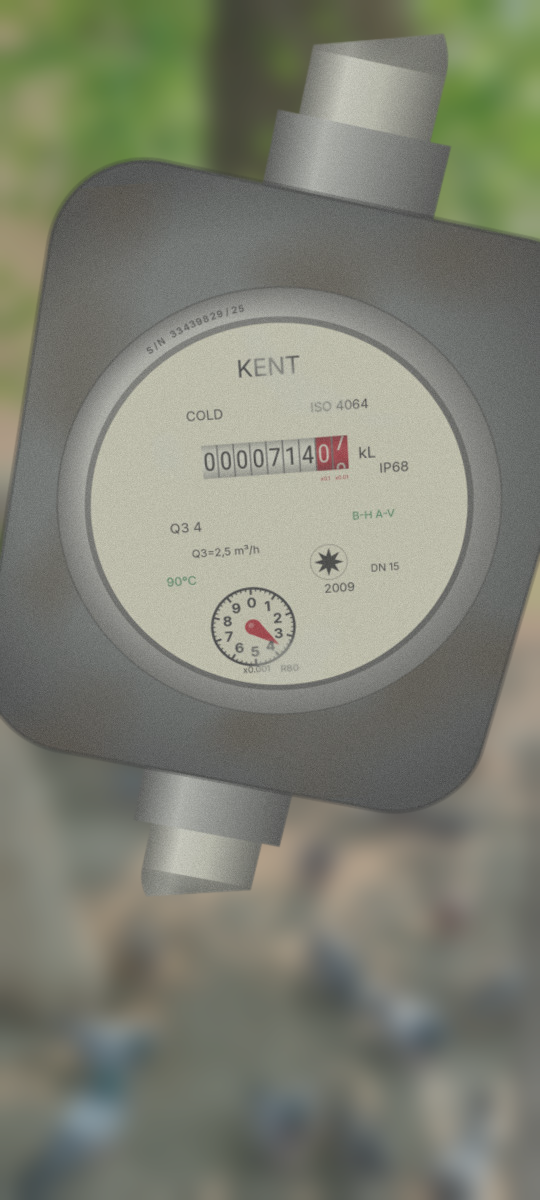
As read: **714.073** kL
